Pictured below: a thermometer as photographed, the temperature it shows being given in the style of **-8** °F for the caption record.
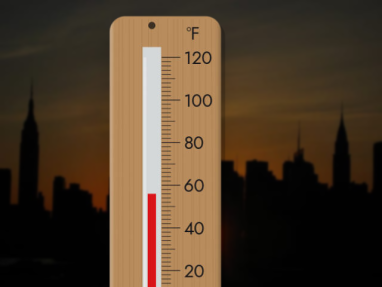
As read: **56** °F
